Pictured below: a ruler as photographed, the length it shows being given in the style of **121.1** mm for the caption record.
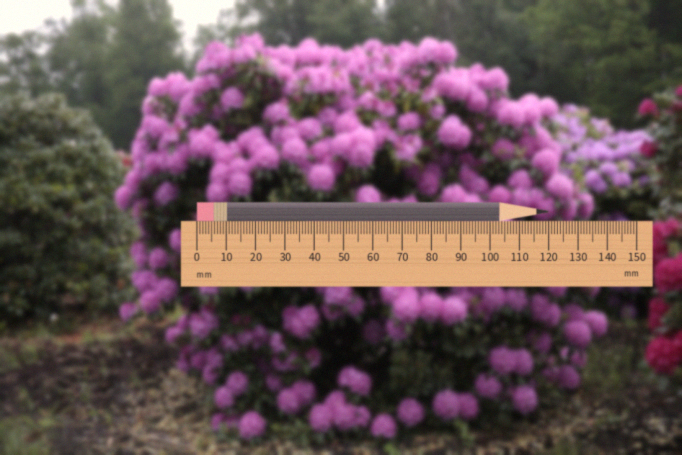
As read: **120** mm
